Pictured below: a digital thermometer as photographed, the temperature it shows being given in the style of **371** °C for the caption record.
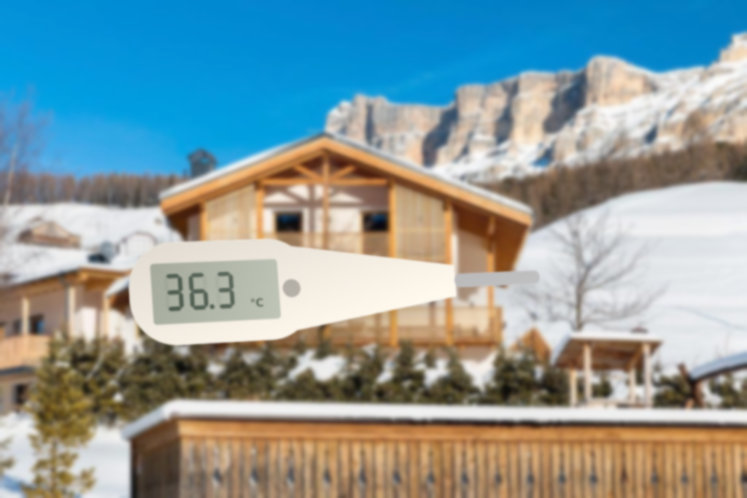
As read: **36.3** °C
